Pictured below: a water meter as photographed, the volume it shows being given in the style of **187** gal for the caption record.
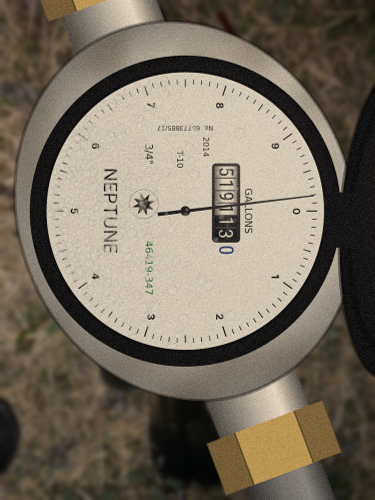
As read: **5191129.8** gal
